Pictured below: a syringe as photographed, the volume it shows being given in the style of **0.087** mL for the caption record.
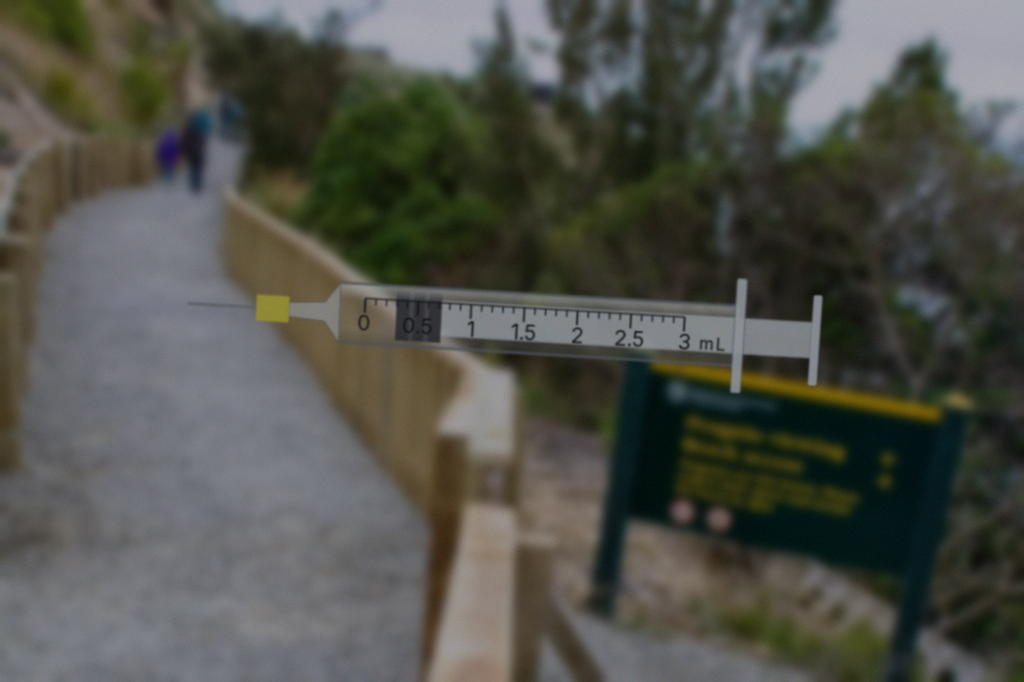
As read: **0.3** mL
